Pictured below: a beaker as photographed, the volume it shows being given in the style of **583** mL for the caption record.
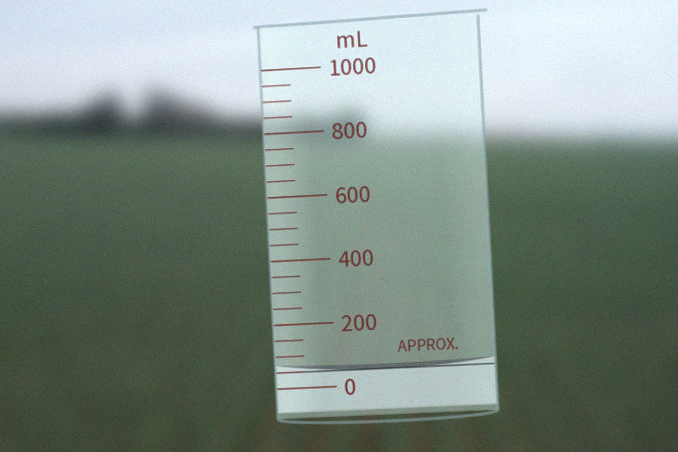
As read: **50** mL
